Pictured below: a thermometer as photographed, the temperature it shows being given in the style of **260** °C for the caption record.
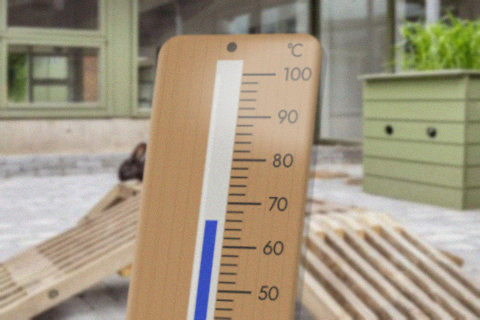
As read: **66** °C
